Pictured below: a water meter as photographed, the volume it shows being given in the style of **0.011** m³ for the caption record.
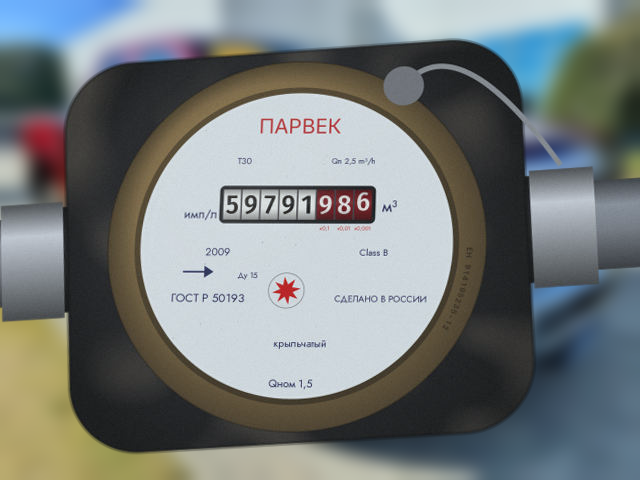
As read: **59791.986** m³
